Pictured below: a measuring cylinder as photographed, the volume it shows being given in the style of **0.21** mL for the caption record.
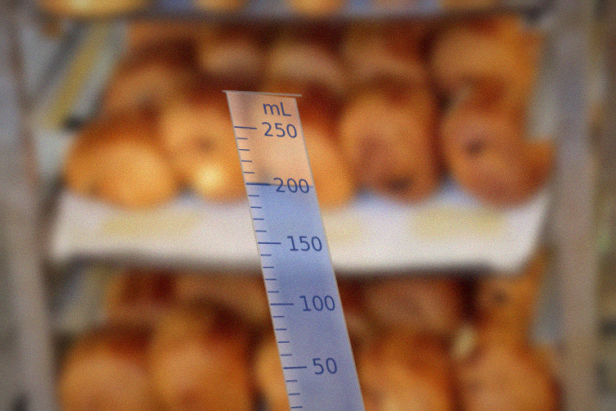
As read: **200** mL
